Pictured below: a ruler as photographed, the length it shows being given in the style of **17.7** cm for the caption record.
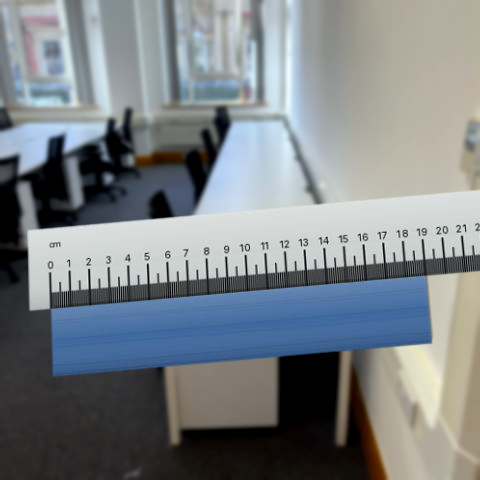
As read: **19** cm
